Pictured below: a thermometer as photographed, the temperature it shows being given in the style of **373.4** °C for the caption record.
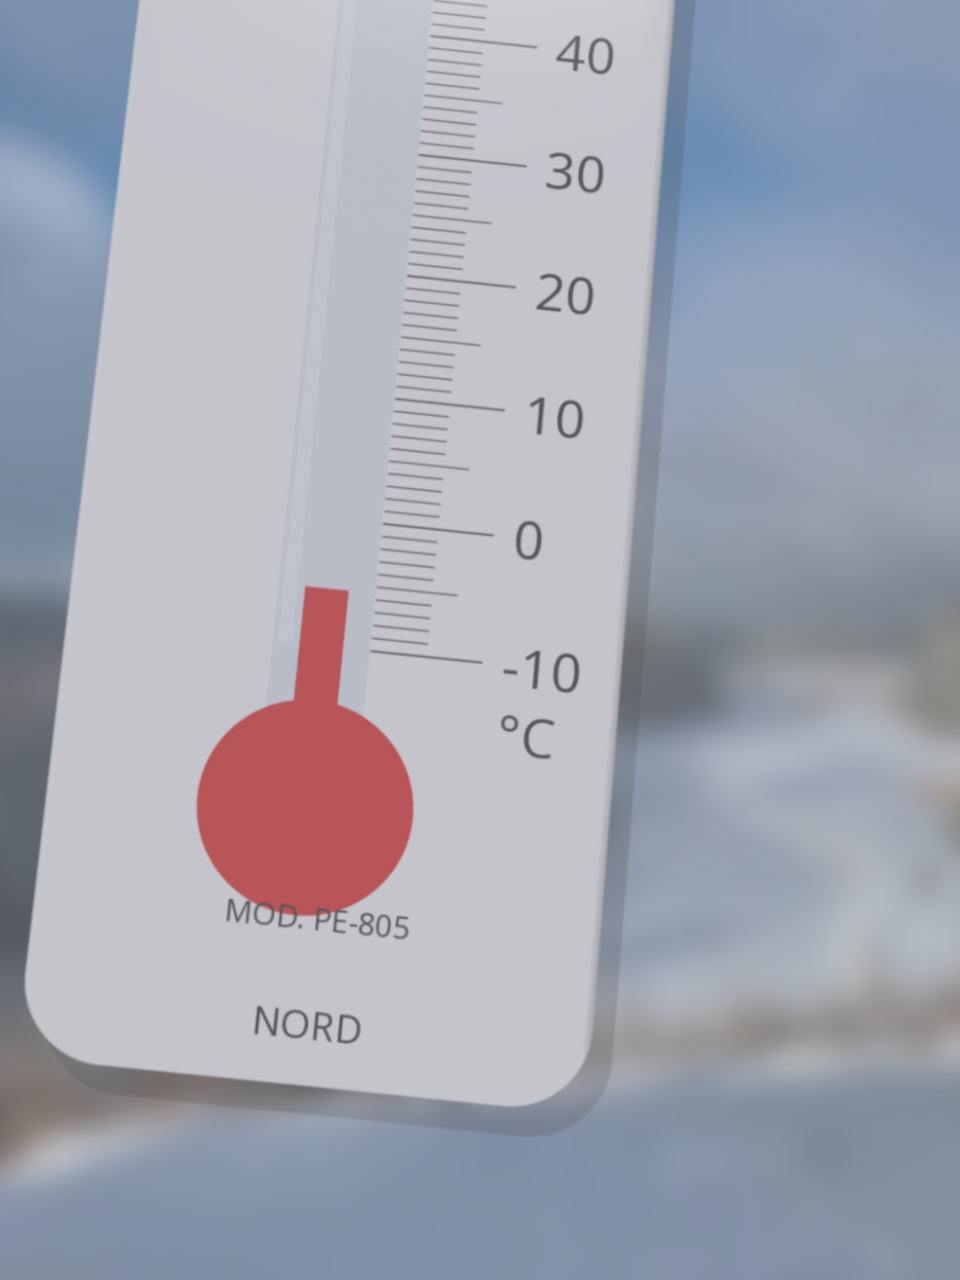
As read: **-5.5** °C
